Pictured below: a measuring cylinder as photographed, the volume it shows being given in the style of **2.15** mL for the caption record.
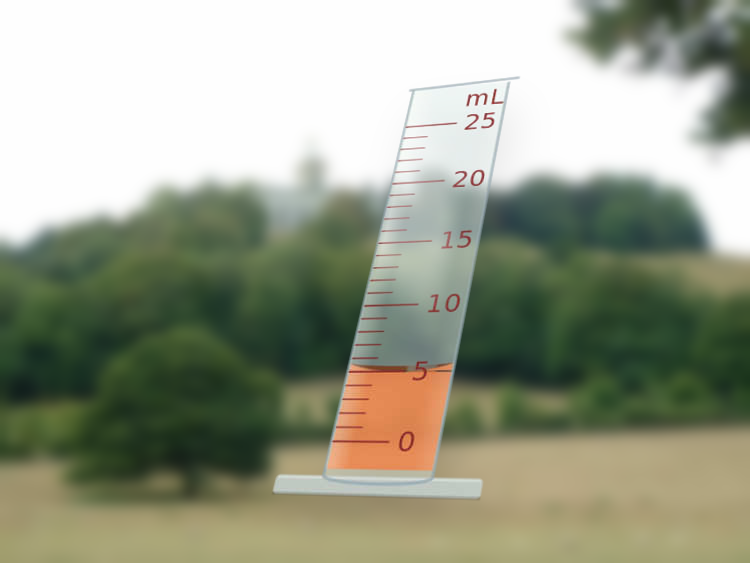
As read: **5** mL
